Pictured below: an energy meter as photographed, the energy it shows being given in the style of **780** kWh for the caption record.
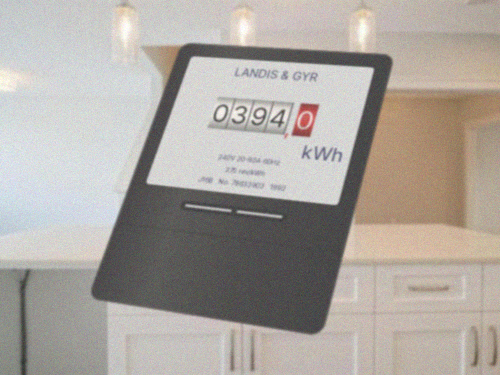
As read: **394.0** kWh
